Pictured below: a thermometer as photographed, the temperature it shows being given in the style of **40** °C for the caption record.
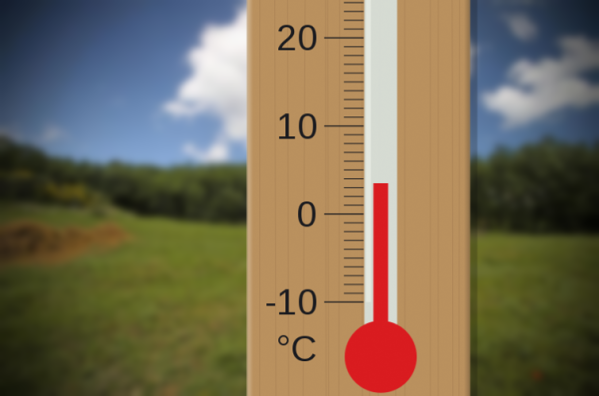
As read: **3.5** °C
